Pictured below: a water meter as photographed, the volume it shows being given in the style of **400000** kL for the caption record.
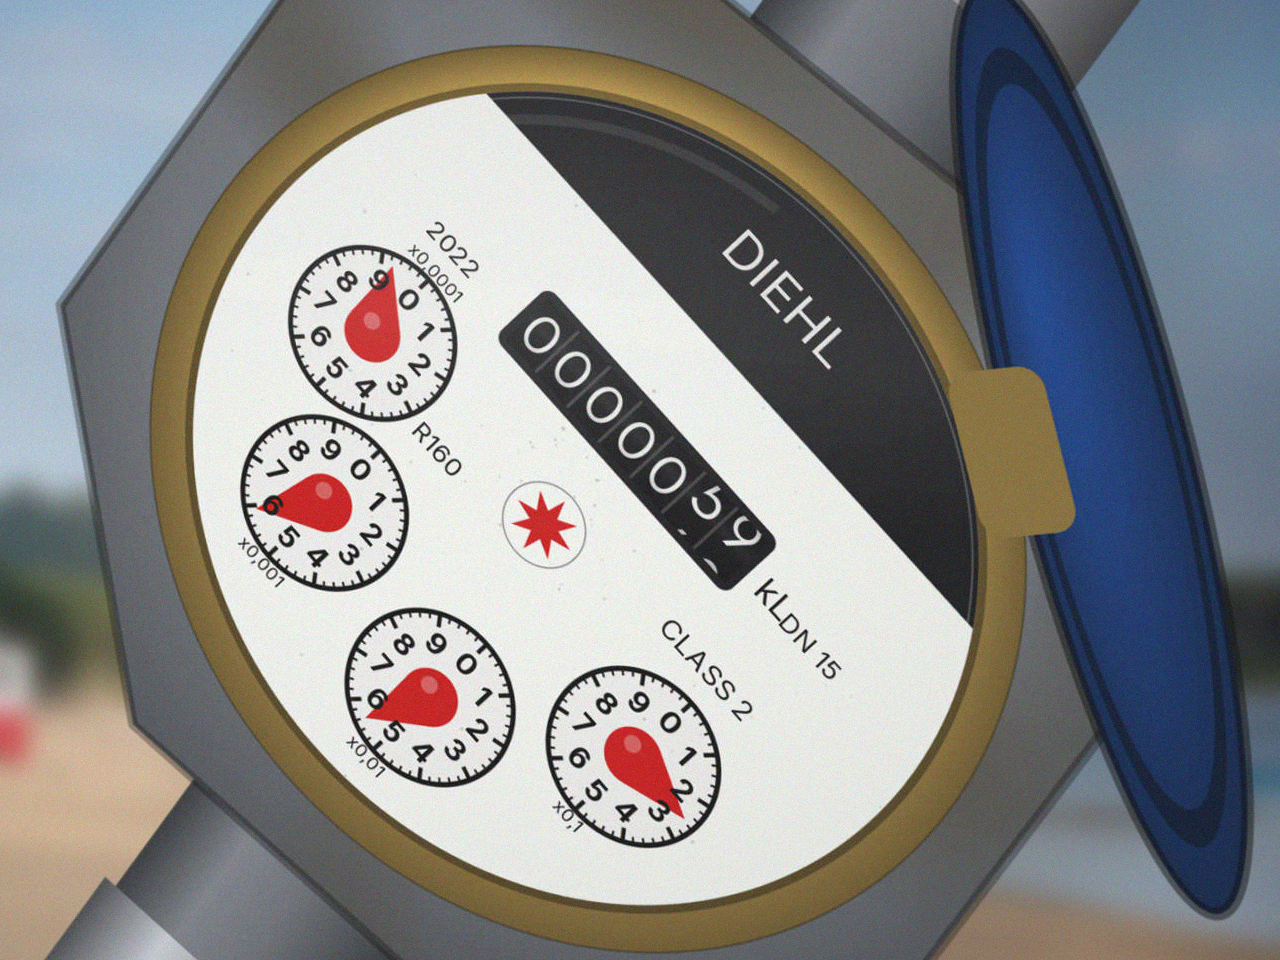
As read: **59.2559** kL
